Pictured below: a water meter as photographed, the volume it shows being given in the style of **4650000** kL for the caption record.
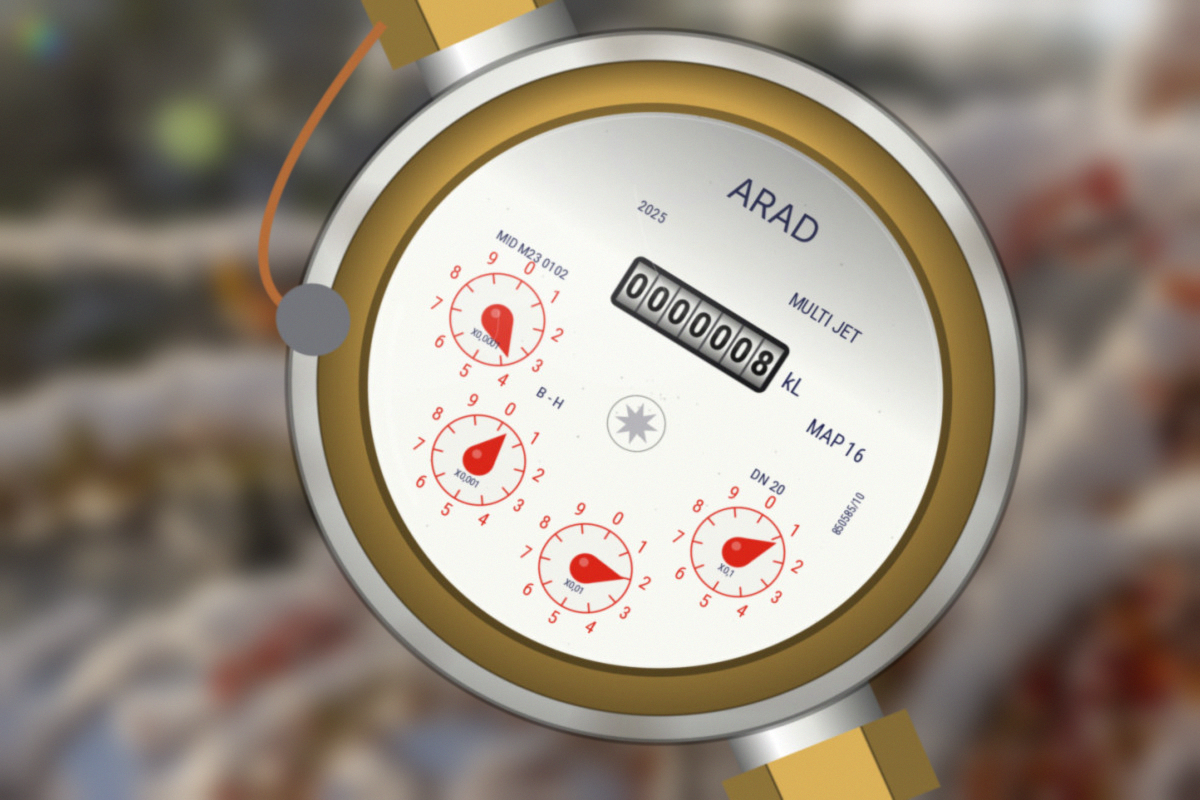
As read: **8.1203** kL
